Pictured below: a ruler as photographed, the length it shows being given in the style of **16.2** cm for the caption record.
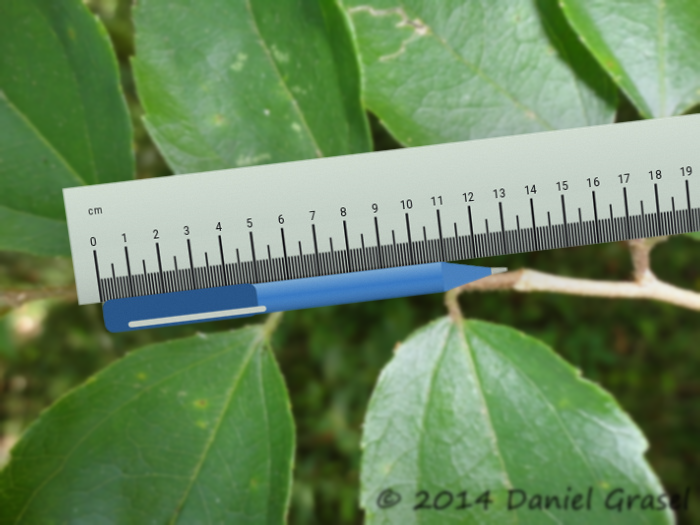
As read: **13** cm
